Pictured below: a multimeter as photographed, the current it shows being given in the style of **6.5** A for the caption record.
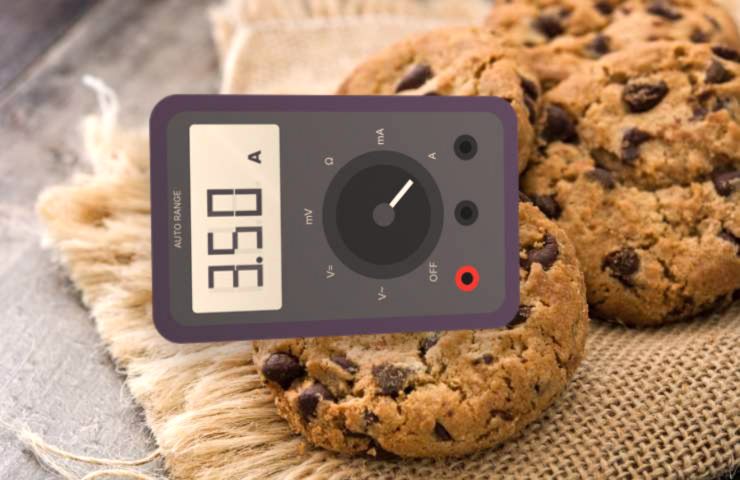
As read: **3.50** A
